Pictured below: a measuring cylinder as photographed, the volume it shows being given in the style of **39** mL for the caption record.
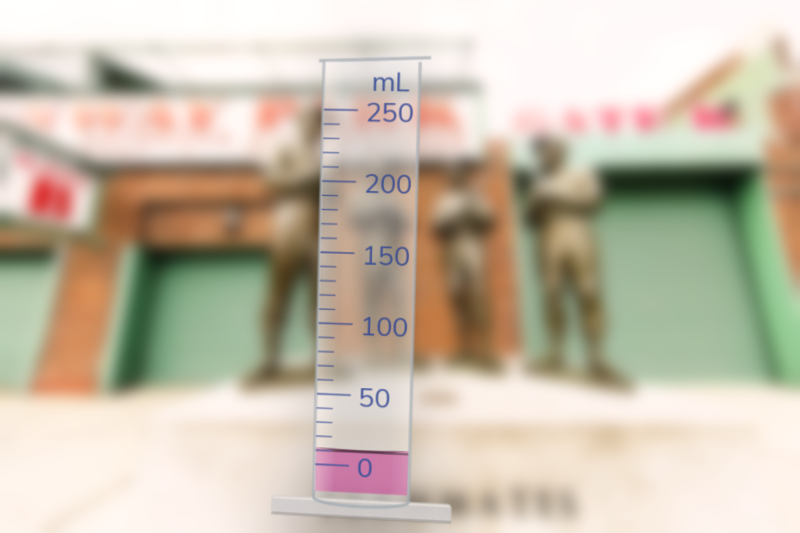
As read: **10** mL
